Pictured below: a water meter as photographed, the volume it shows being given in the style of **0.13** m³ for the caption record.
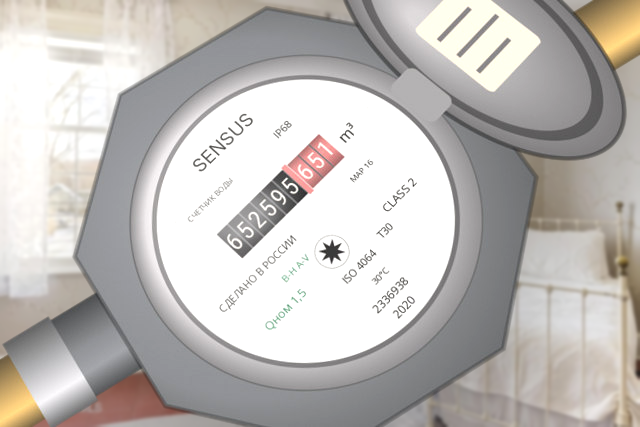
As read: **652595.651** m³
